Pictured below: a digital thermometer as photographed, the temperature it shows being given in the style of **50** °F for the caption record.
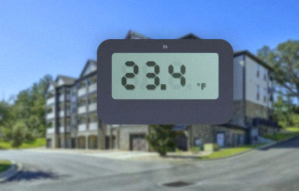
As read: **23.4** °F
